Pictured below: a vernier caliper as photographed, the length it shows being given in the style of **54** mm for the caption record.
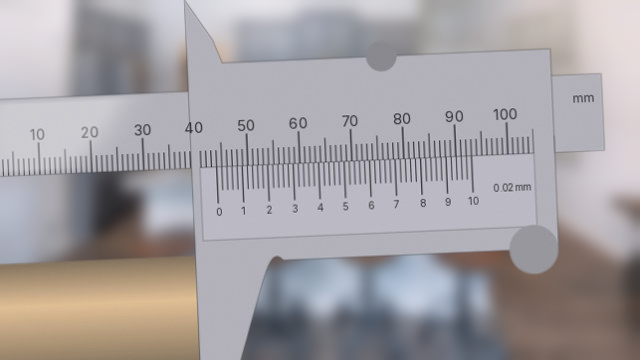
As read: **44.0** mm
